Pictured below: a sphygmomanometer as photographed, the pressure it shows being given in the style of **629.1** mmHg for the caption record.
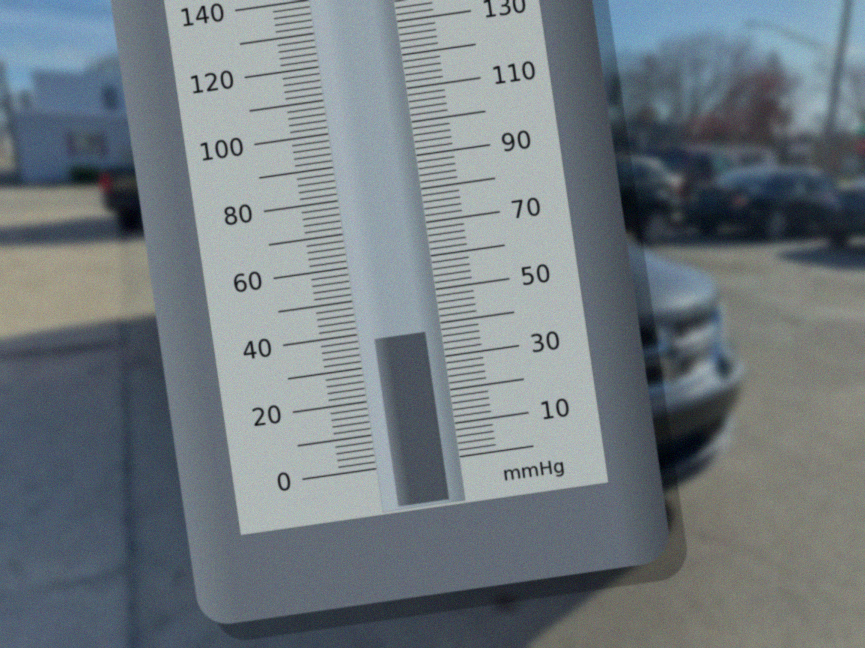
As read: **38** mmHg
